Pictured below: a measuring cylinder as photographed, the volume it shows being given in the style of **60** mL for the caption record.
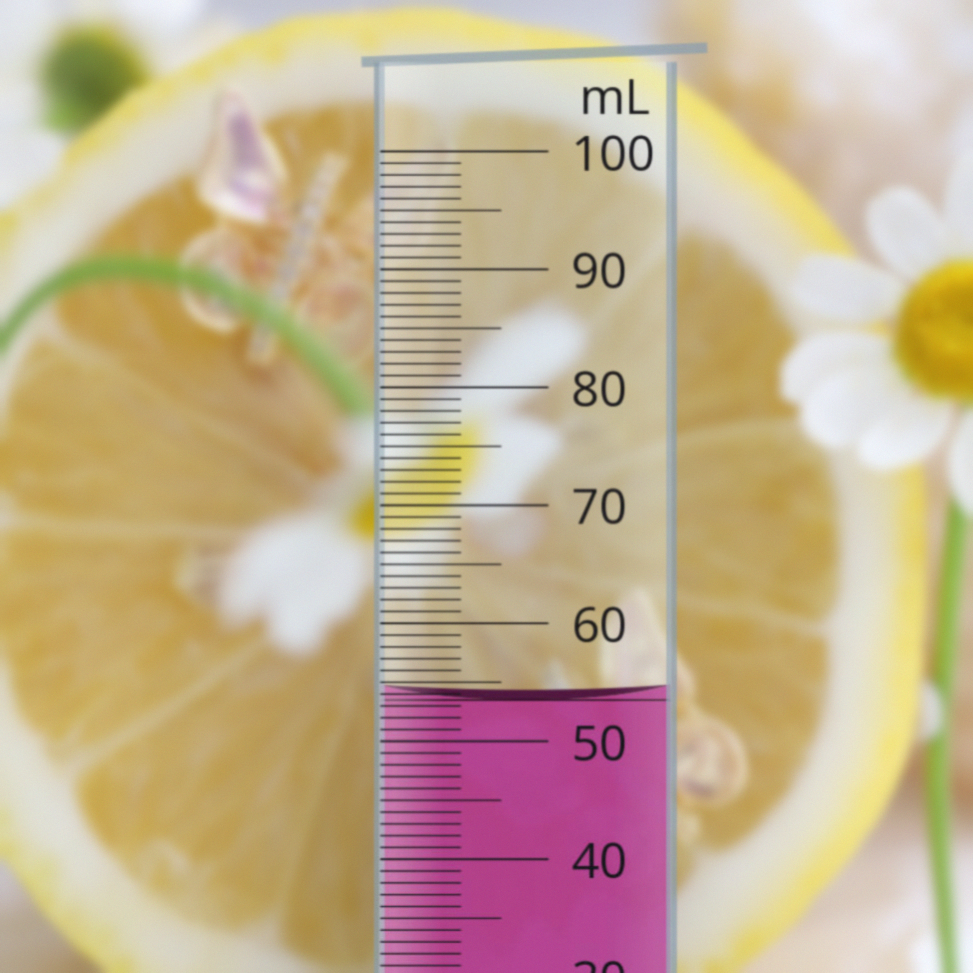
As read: **53.5** mL
